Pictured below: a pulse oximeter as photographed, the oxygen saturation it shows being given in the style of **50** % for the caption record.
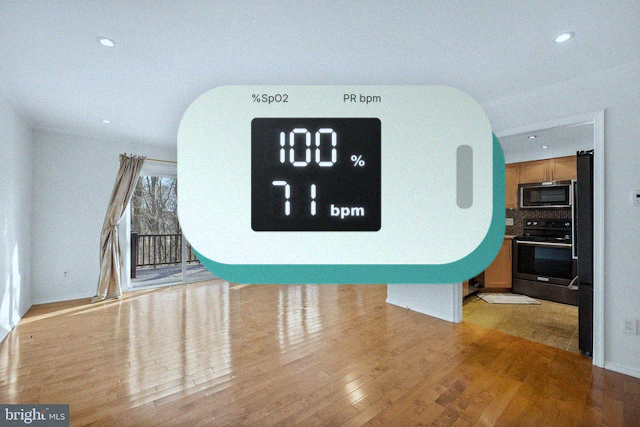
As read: **100** %
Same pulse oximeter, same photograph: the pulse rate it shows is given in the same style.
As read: **71** bpm
